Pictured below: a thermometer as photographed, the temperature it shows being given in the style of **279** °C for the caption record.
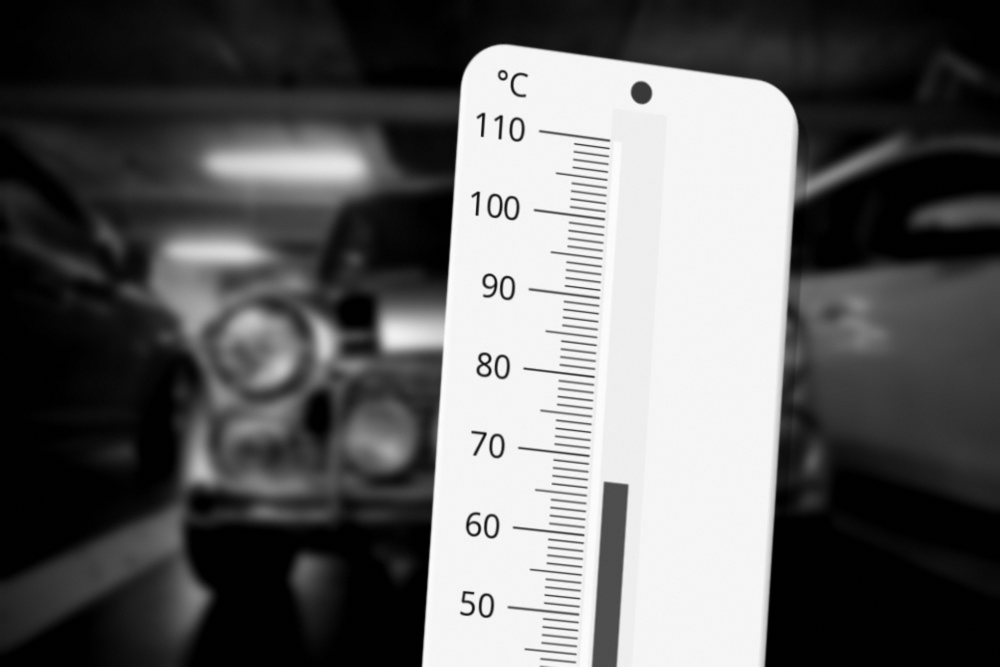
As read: **67** °C
